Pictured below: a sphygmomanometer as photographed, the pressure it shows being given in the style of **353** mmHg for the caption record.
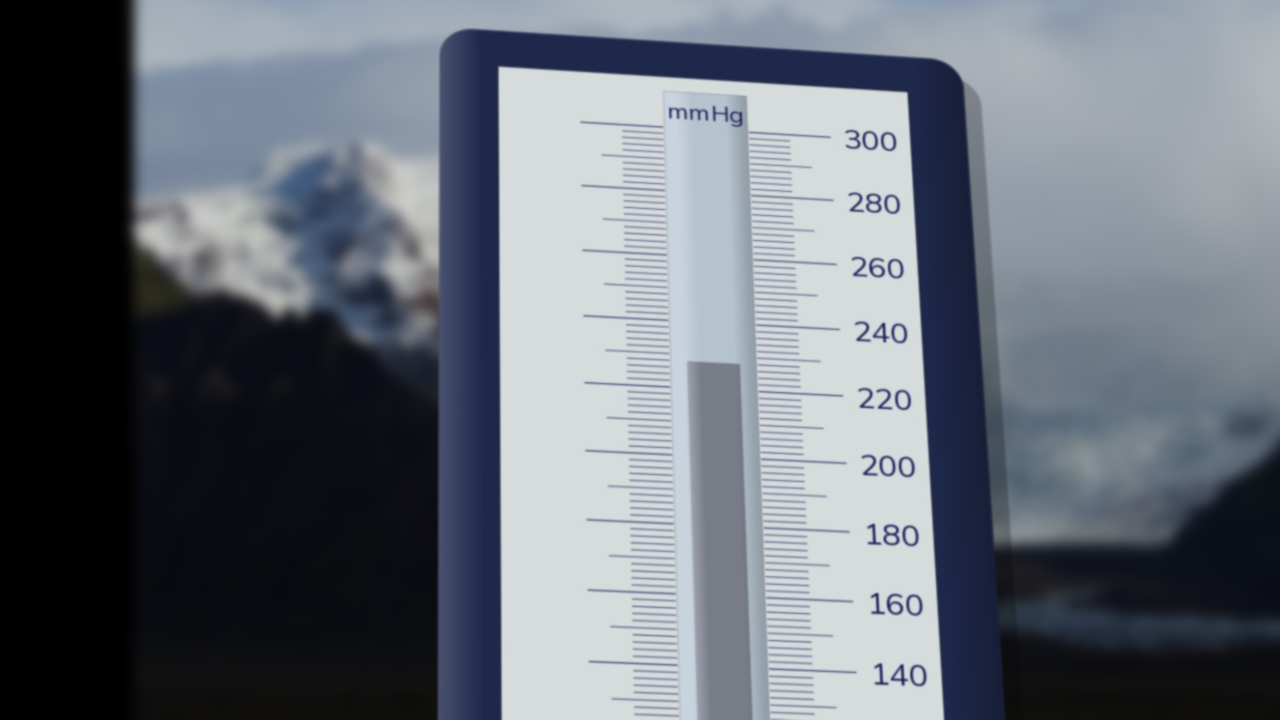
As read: **228** mmHg
